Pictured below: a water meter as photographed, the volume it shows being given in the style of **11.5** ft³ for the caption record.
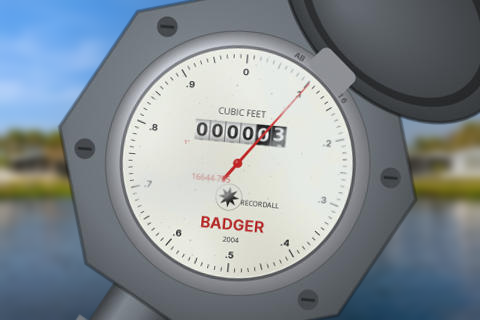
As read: **3.10** ft³
